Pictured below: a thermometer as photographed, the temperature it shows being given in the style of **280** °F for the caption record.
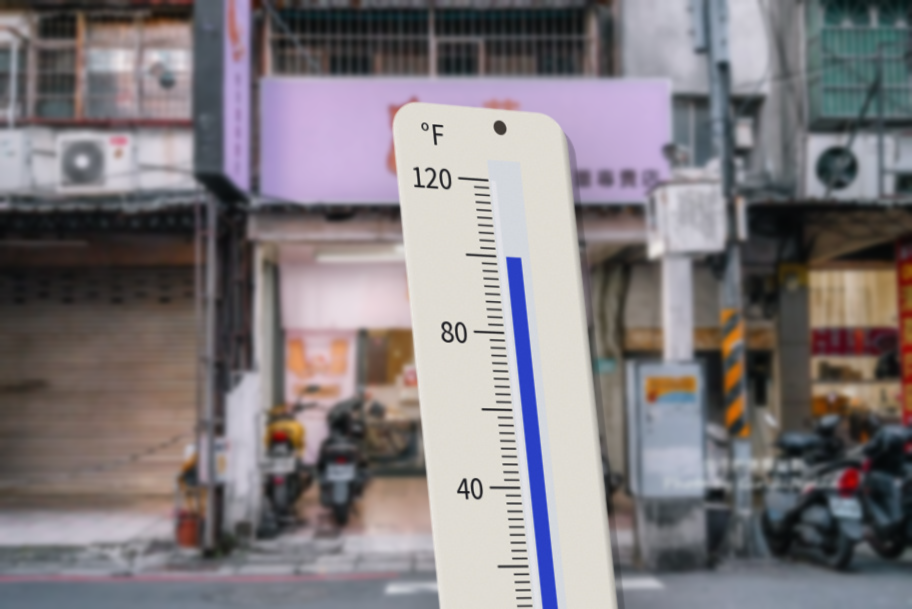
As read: **100** °F
